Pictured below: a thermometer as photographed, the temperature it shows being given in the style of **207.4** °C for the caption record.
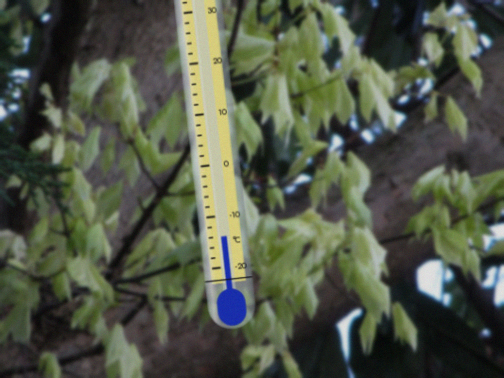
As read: **-14** °C
